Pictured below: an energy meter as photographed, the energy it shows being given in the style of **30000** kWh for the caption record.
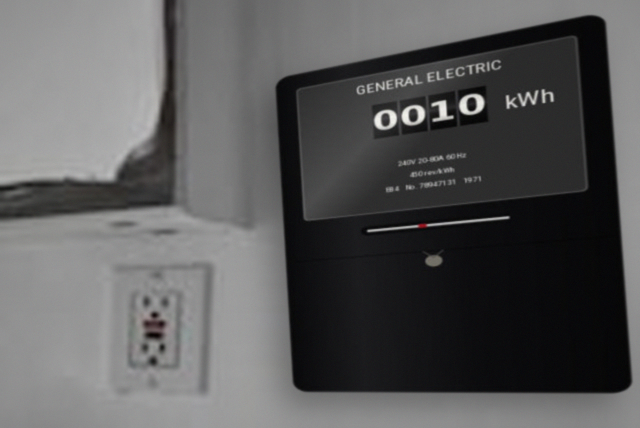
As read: **10** kWh
